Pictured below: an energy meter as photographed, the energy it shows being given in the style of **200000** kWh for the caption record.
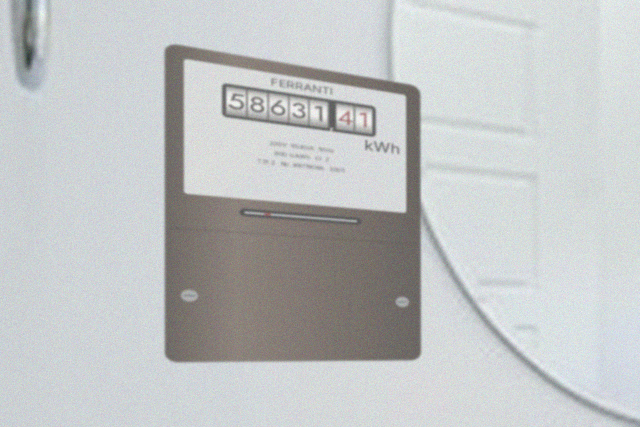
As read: **58631.41** kWh
